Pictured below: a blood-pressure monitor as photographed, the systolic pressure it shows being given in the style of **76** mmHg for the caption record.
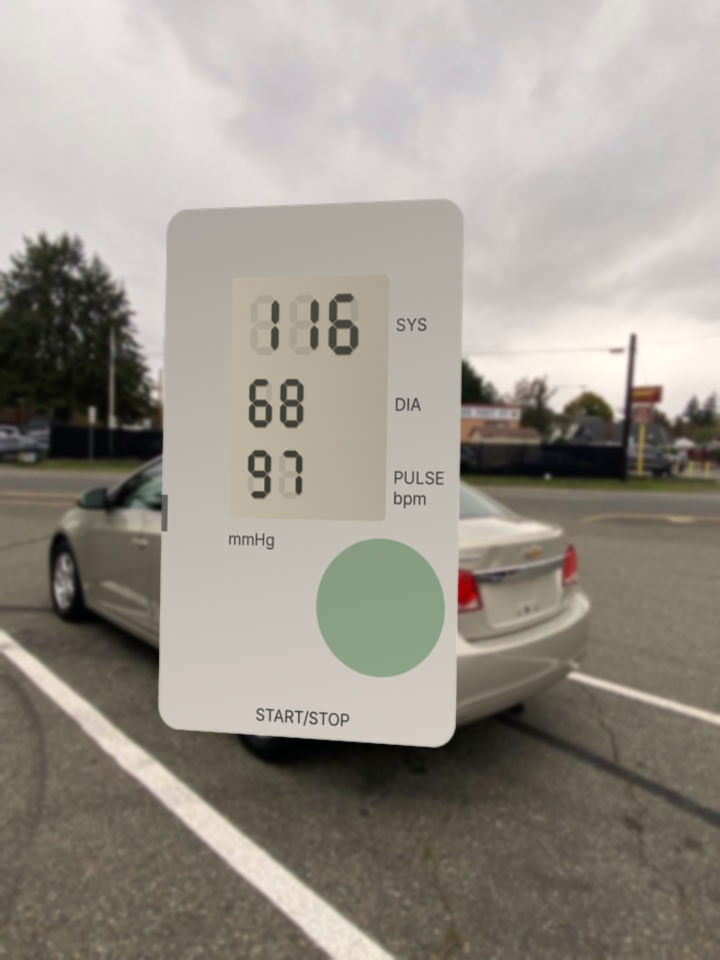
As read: **116** mmHg
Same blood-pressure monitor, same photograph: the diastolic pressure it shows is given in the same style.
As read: **68** mmHg
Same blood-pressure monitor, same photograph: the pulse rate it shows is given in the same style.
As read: **97** bpm
